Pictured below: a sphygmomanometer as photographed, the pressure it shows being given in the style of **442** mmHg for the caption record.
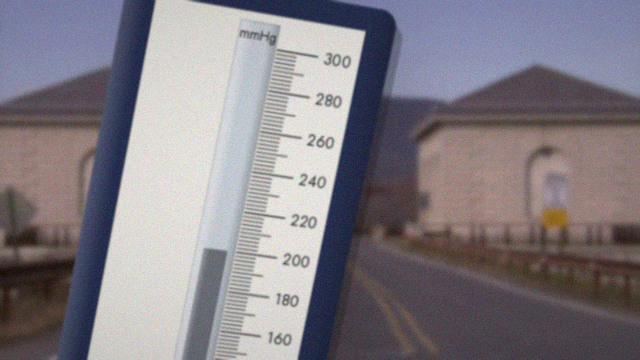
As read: **200** mmHg
